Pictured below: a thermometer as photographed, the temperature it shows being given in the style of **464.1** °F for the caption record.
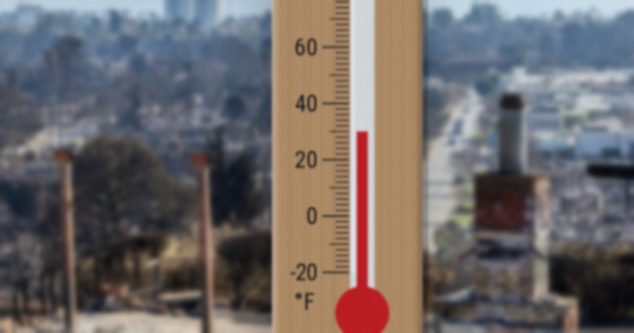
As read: **30** °F
